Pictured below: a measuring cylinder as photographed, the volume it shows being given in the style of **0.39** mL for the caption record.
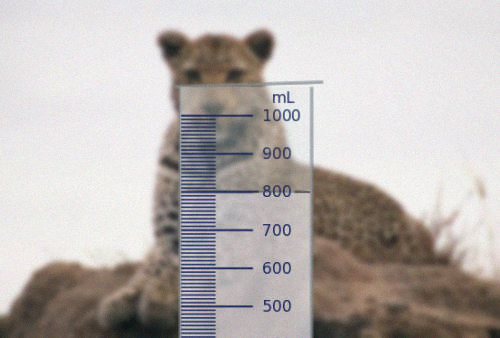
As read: **800** mL
